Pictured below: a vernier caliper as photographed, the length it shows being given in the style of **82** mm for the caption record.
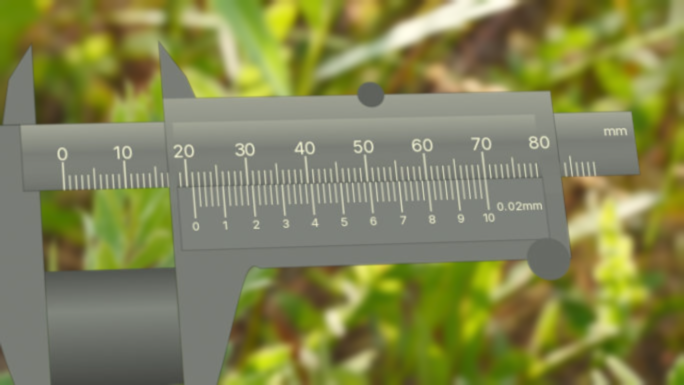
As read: **21.0** mm
